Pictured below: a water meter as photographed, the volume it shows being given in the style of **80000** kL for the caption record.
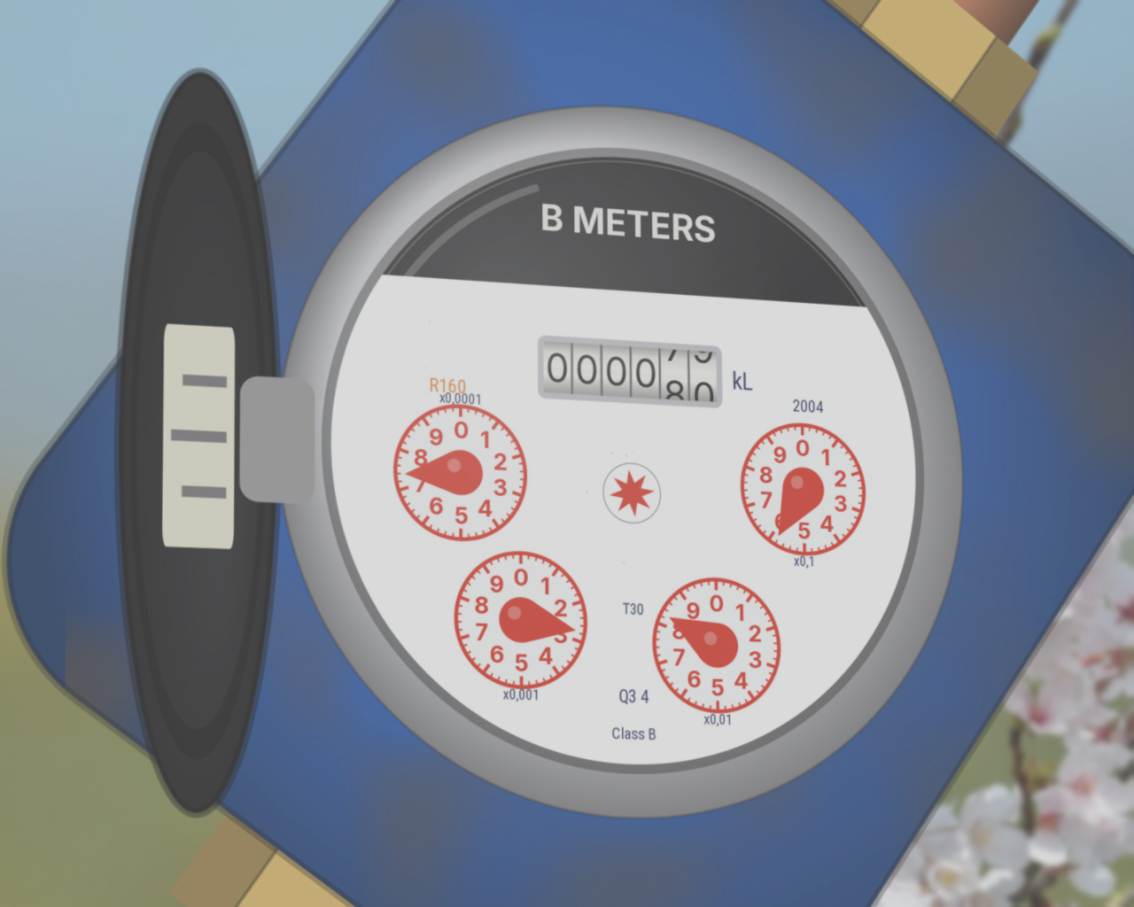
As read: **79.5827** kL
